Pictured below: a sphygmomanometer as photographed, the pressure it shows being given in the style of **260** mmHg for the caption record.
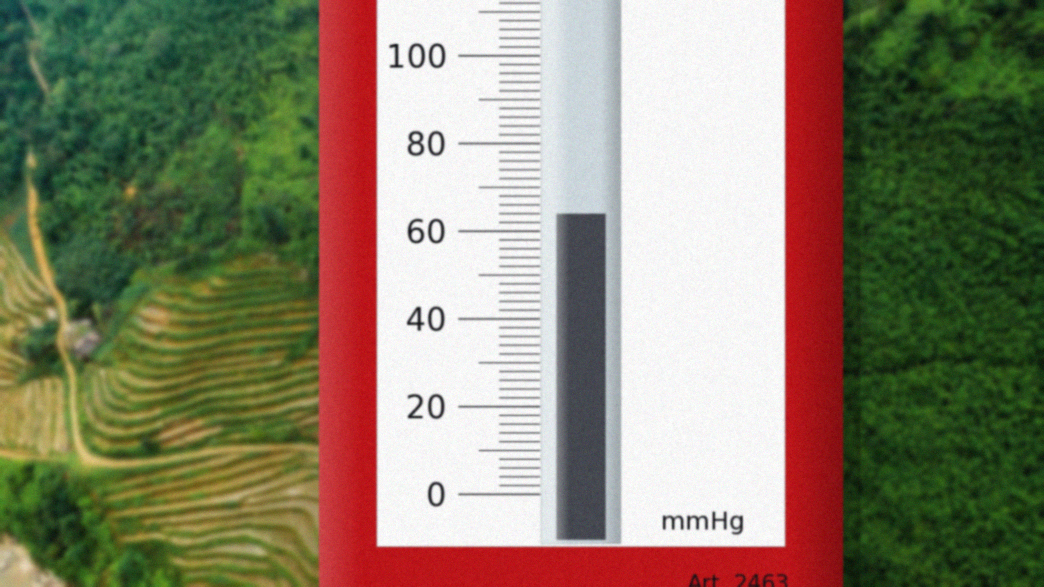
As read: **64** mmHg
